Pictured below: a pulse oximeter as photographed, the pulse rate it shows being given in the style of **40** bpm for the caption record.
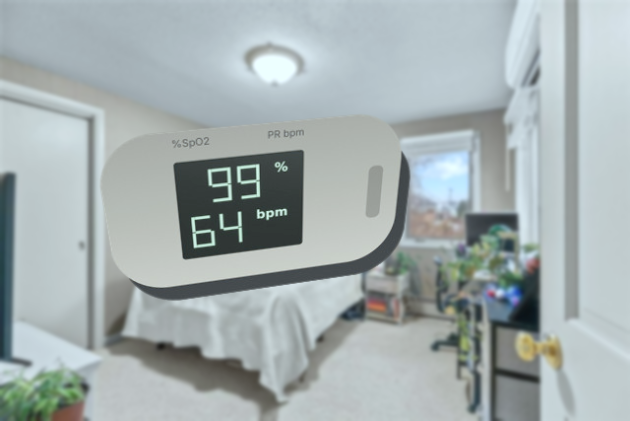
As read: **64** bpm
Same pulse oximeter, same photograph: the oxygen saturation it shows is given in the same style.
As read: **99** %
